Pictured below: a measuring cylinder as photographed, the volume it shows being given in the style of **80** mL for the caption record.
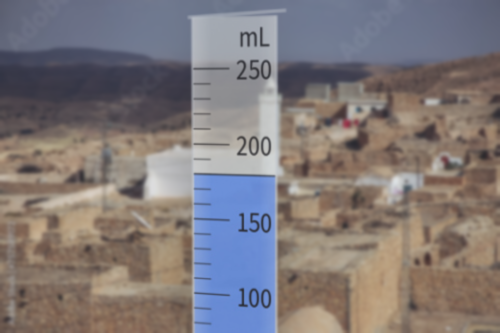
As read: **180** mL
